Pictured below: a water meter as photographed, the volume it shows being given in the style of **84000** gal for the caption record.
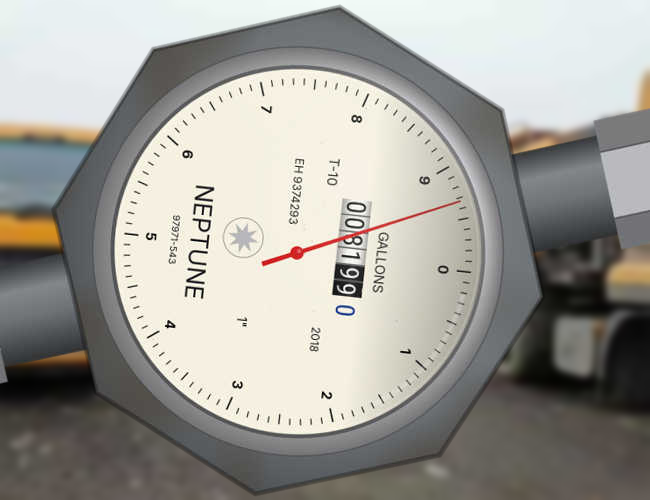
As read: **81989.3** gal
